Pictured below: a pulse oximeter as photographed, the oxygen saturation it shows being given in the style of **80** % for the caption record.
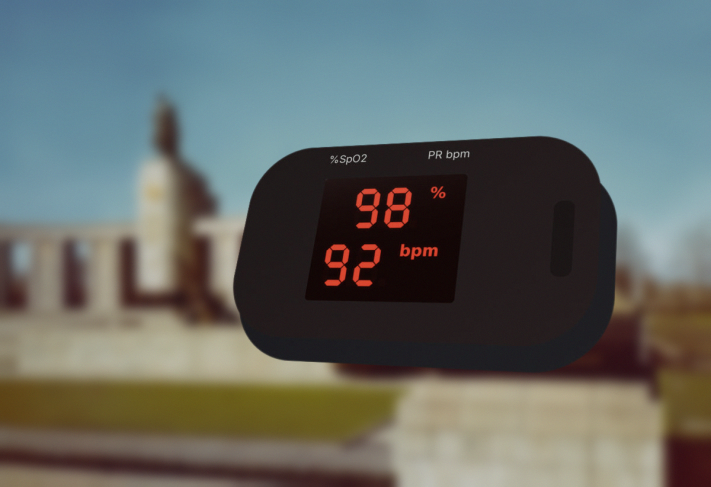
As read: **98** %
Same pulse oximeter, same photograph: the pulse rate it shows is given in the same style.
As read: **92** bpm
